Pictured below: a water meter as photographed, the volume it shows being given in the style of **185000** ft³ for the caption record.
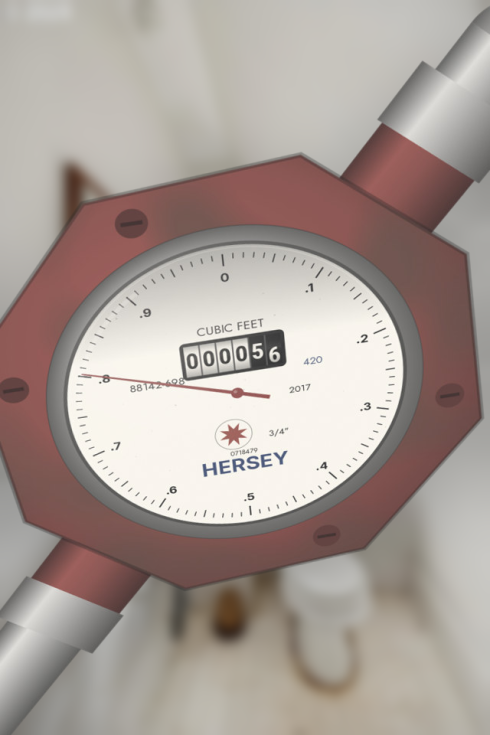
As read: **55.80** ft³
